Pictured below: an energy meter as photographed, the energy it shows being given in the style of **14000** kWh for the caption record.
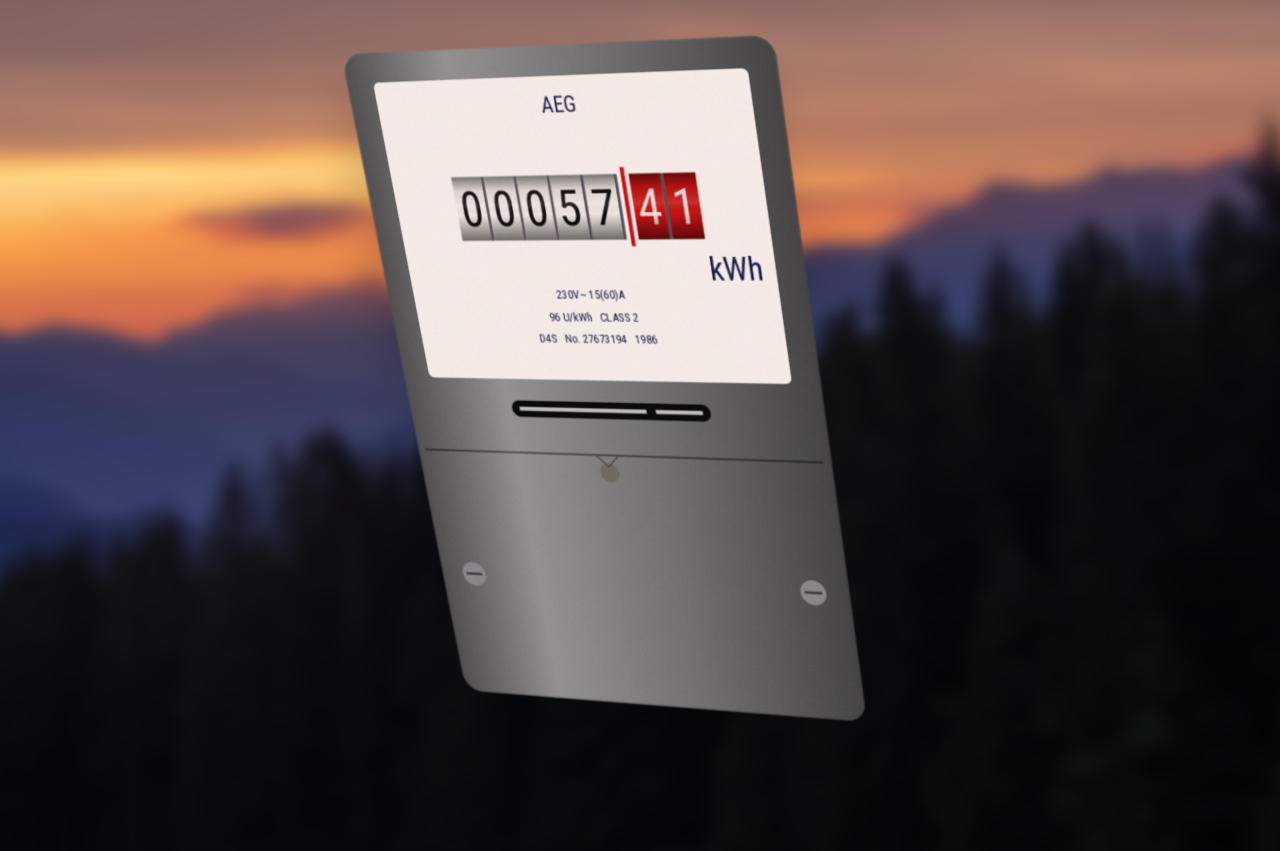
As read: **57.41** kWh
